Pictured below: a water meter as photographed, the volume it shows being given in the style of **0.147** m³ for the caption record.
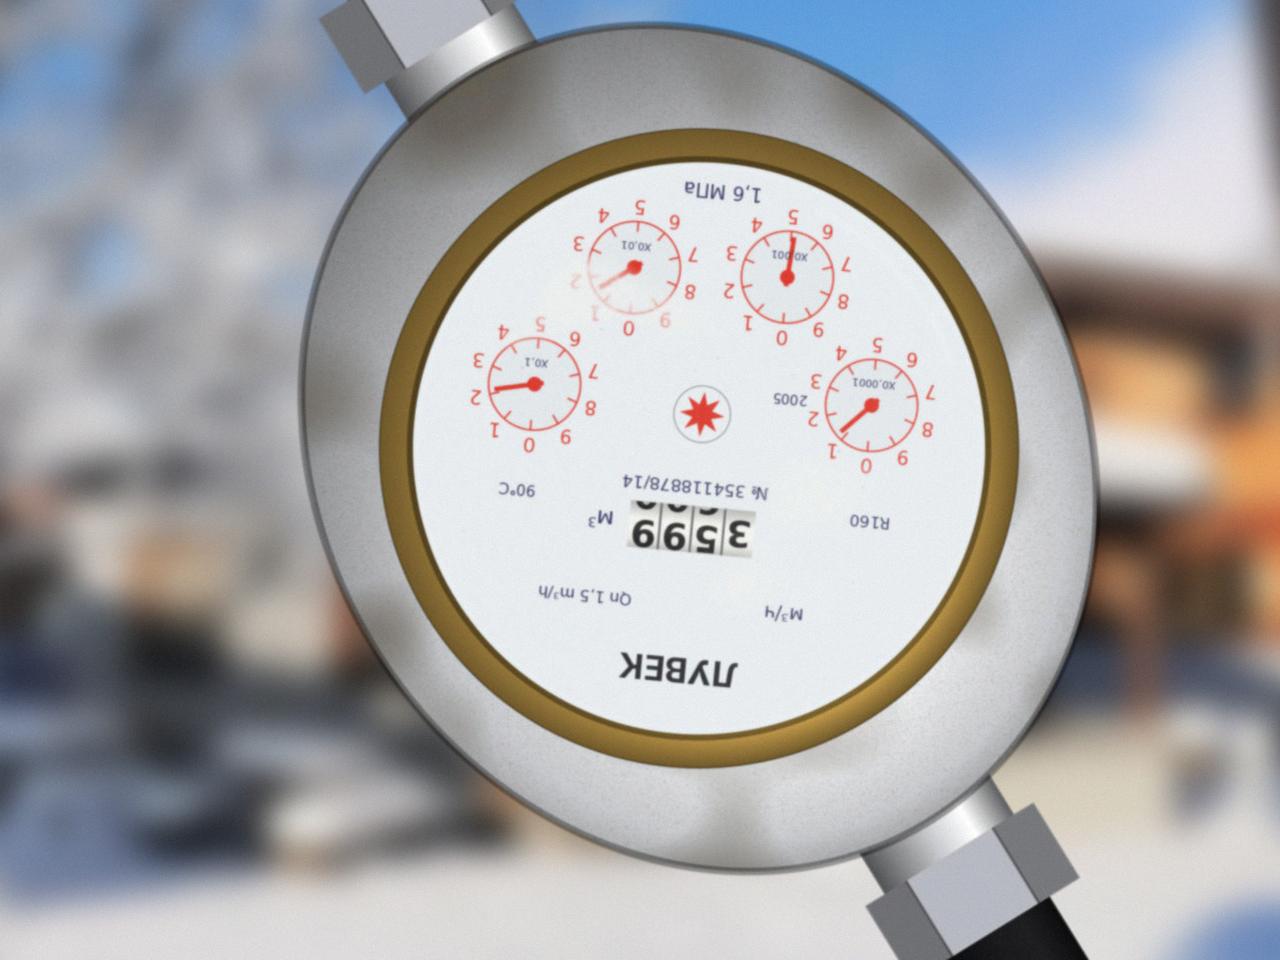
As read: **3599.2151** m³
